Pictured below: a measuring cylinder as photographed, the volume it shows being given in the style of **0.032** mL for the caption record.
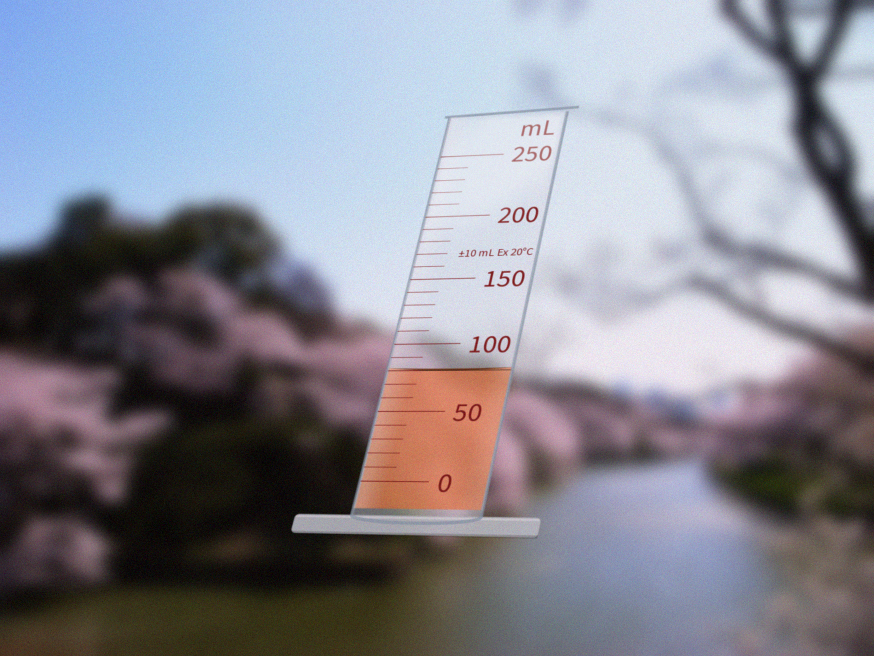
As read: **80** mL
